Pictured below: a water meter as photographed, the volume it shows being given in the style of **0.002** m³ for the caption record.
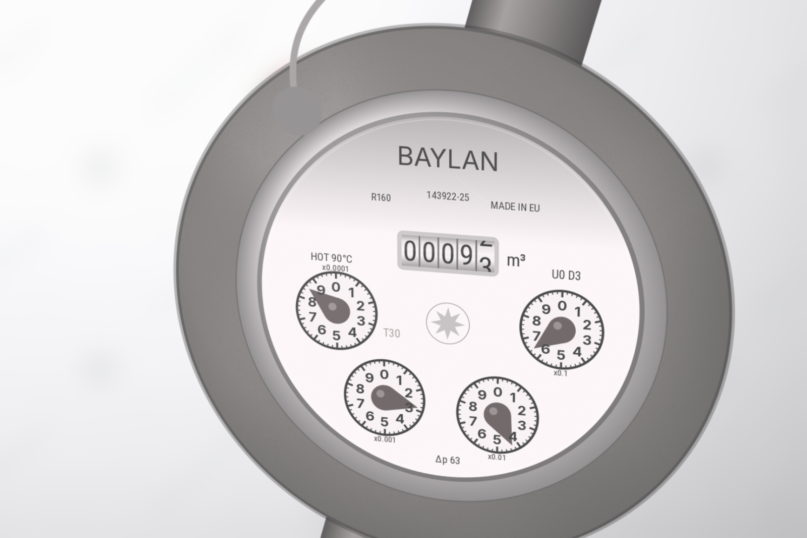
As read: **92.6428** m³
